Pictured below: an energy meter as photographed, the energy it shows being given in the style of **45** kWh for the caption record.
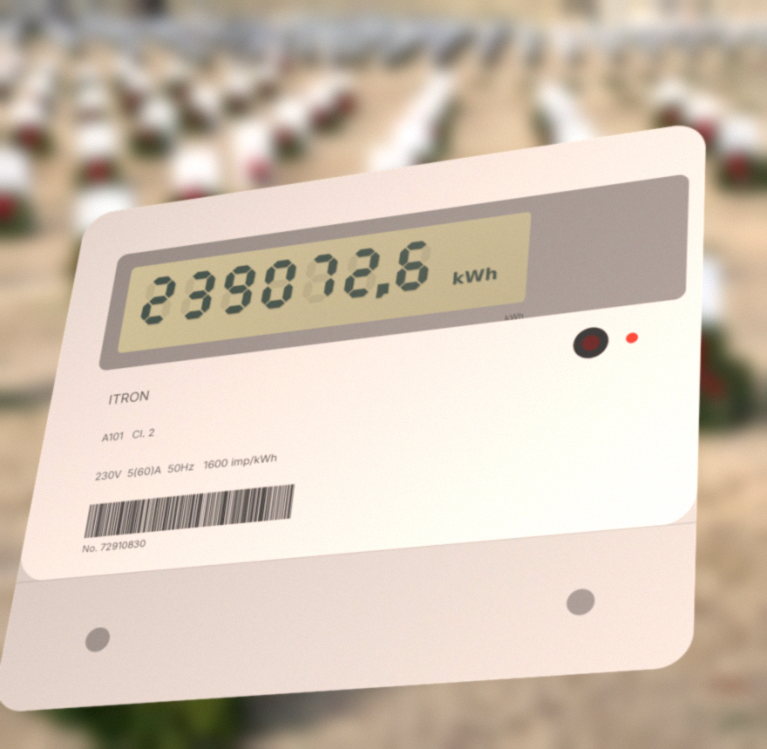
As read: **239072.6** kWh
